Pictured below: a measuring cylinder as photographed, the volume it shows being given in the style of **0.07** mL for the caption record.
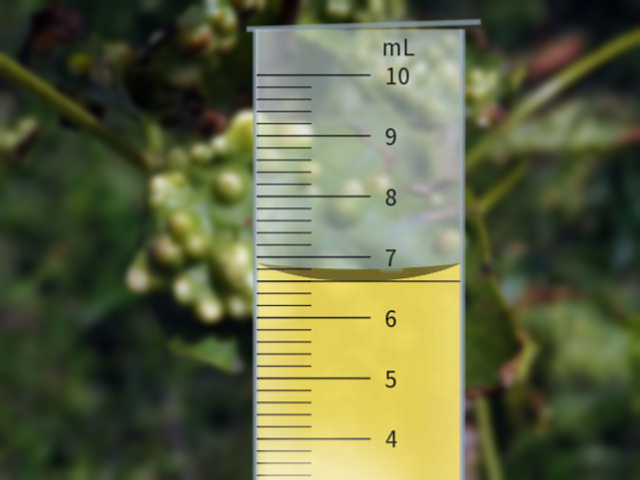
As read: **6.6** mL
